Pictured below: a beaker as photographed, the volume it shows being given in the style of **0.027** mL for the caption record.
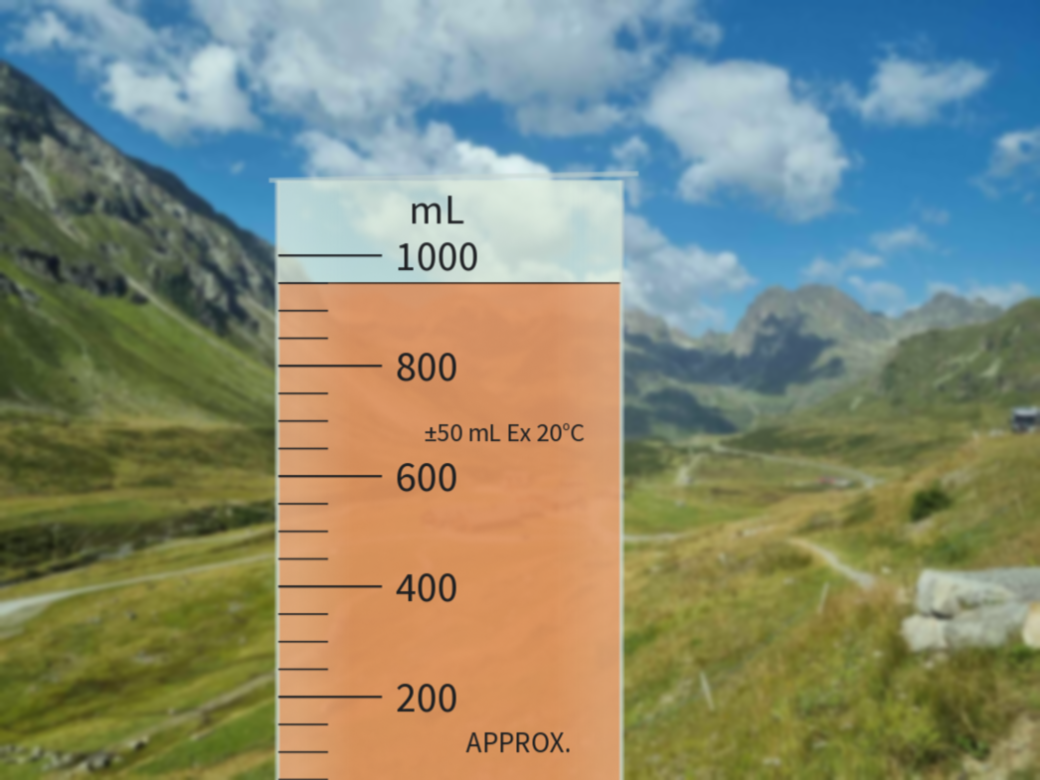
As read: **950** mL
